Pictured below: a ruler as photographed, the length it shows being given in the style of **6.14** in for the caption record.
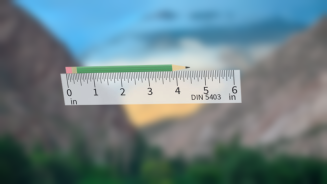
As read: **4.5** in
